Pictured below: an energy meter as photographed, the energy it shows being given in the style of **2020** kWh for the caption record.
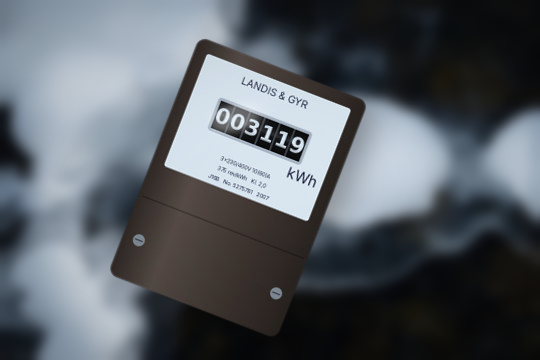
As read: **3119** kWh
